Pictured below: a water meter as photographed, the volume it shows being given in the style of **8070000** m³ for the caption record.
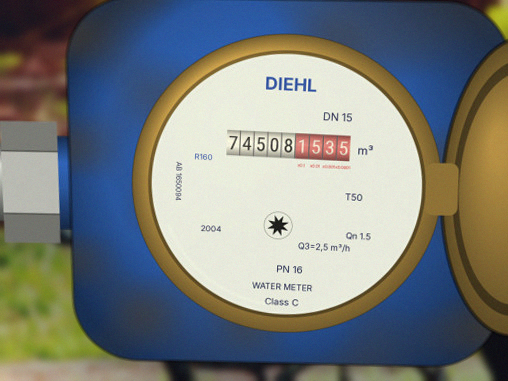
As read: **74508.1535** m³
